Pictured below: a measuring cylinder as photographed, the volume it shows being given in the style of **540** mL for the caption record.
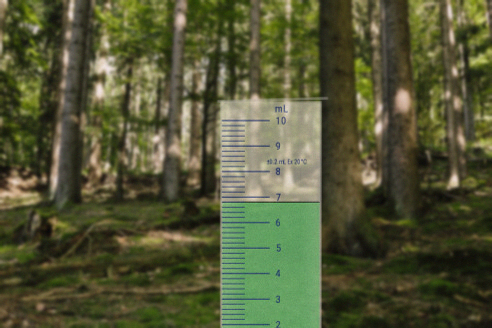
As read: **6.8** mL
